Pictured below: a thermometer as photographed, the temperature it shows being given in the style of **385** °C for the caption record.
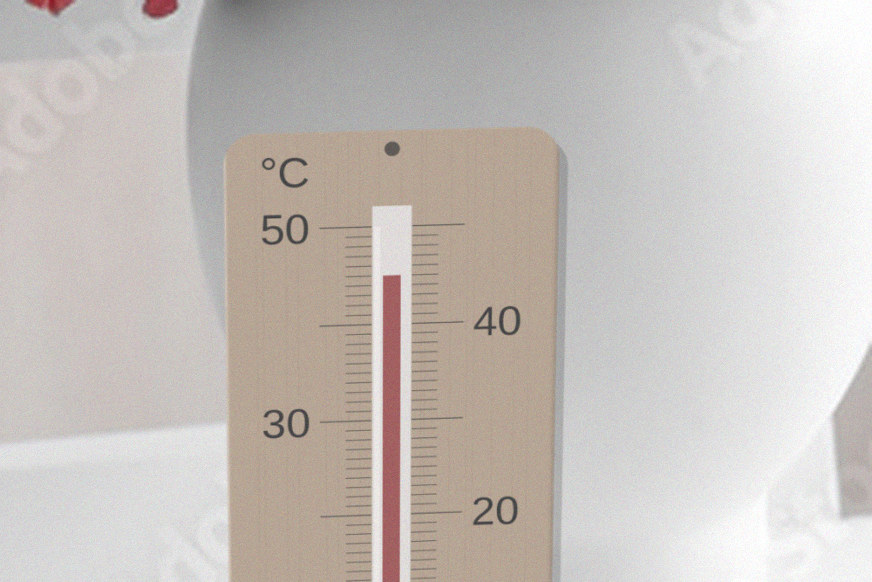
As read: **45** °C
